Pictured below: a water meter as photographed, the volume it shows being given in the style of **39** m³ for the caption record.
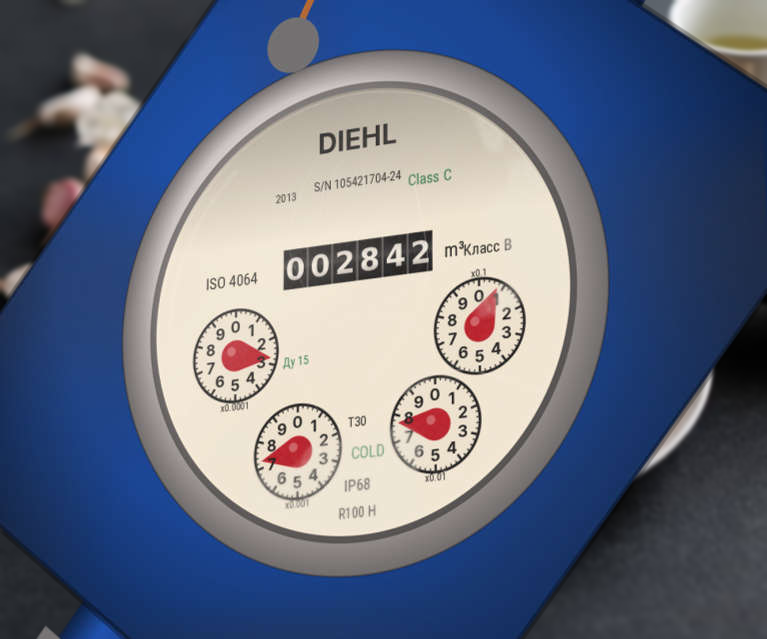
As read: **2842.0772** m³
